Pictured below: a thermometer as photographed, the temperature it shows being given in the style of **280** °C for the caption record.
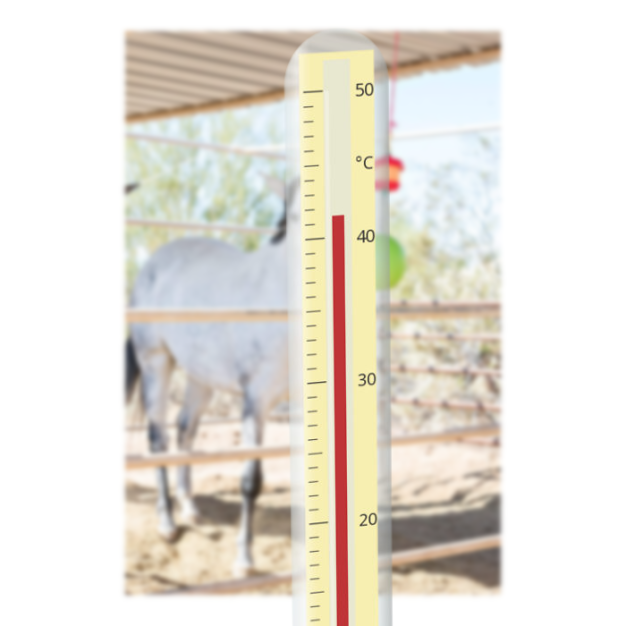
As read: **41.5** °C
